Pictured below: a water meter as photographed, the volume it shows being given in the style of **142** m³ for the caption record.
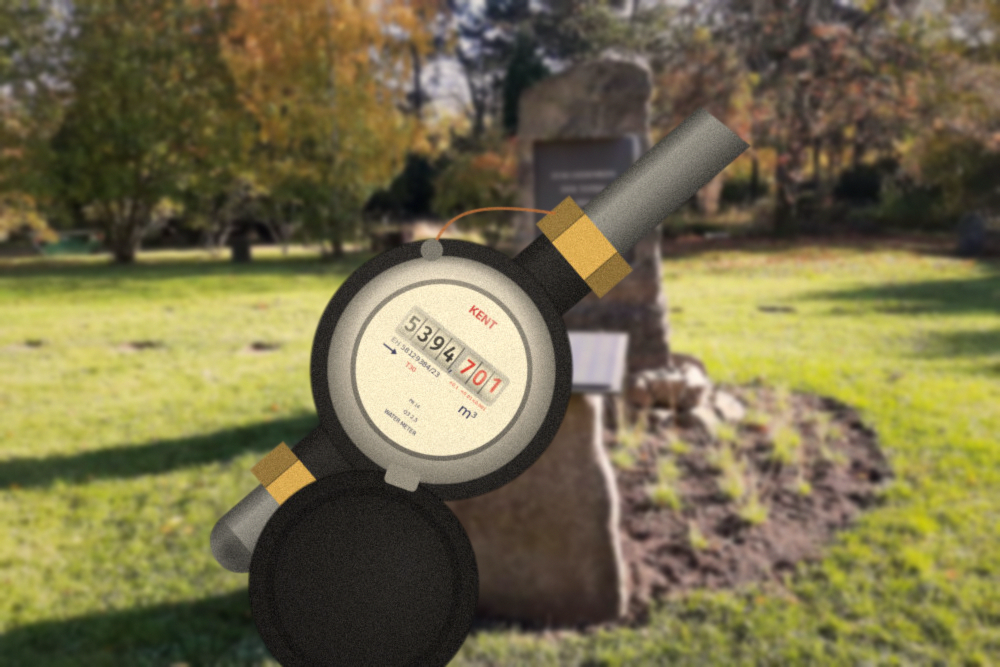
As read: **5394.701** m³
